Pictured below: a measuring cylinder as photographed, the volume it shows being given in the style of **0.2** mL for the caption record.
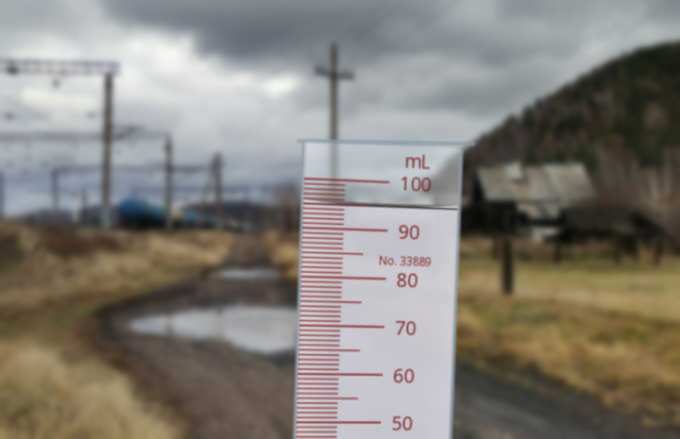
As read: **95** mL
